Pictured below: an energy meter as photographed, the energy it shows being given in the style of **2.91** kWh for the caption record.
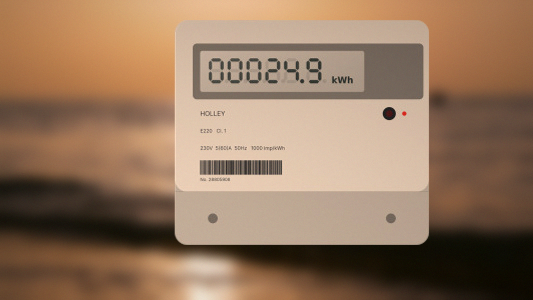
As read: **24.9** kWh
